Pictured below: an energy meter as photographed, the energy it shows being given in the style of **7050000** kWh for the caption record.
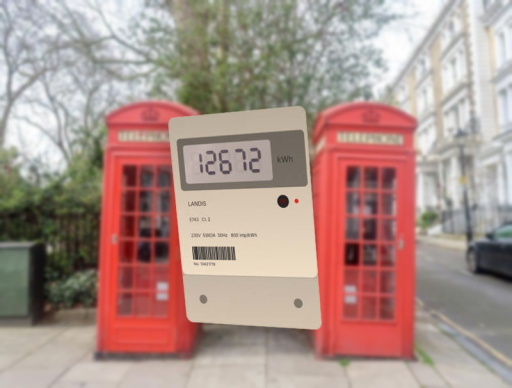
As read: **12672** kWh
